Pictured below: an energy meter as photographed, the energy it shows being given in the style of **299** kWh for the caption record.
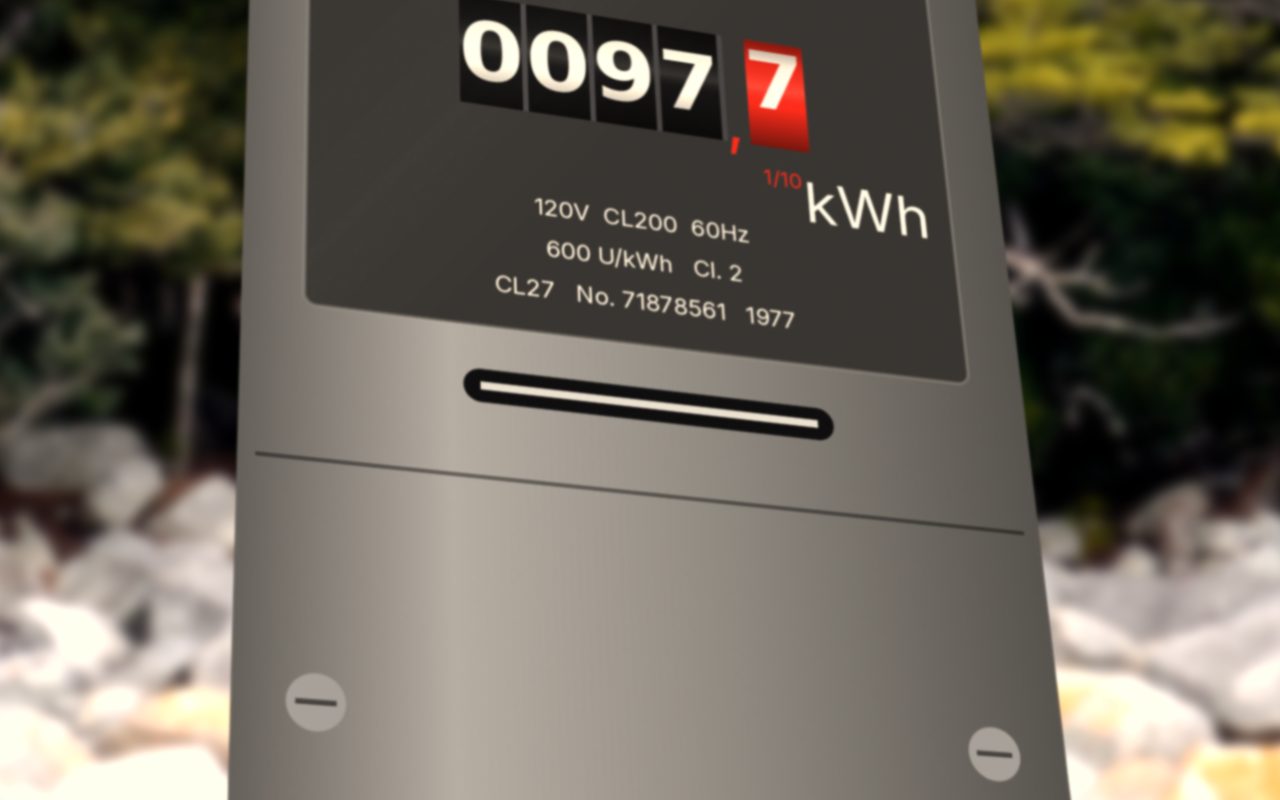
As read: **97.7** kWh
